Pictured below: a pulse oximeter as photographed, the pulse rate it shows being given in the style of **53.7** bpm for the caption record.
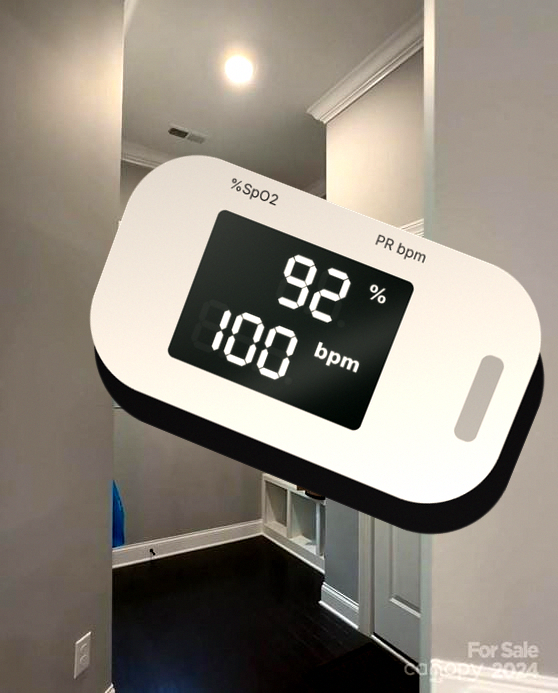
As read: **100** bpm
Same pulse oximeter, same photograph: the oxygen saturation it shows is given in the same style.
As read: **92** %
